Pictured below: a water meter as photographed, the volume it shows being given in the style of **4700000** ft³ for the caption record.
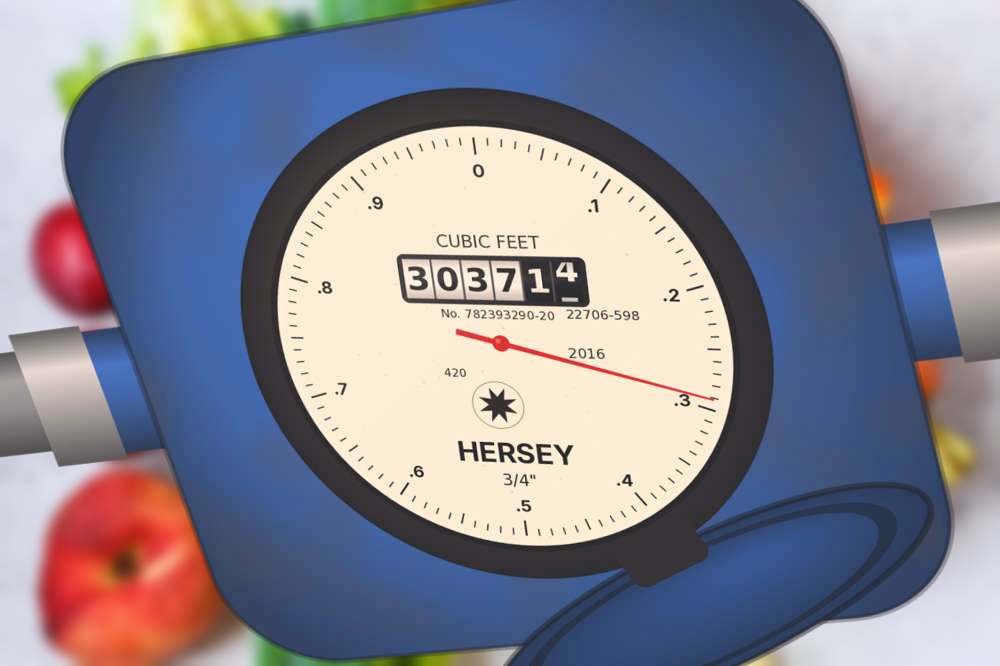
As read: **303714.29** ft³
